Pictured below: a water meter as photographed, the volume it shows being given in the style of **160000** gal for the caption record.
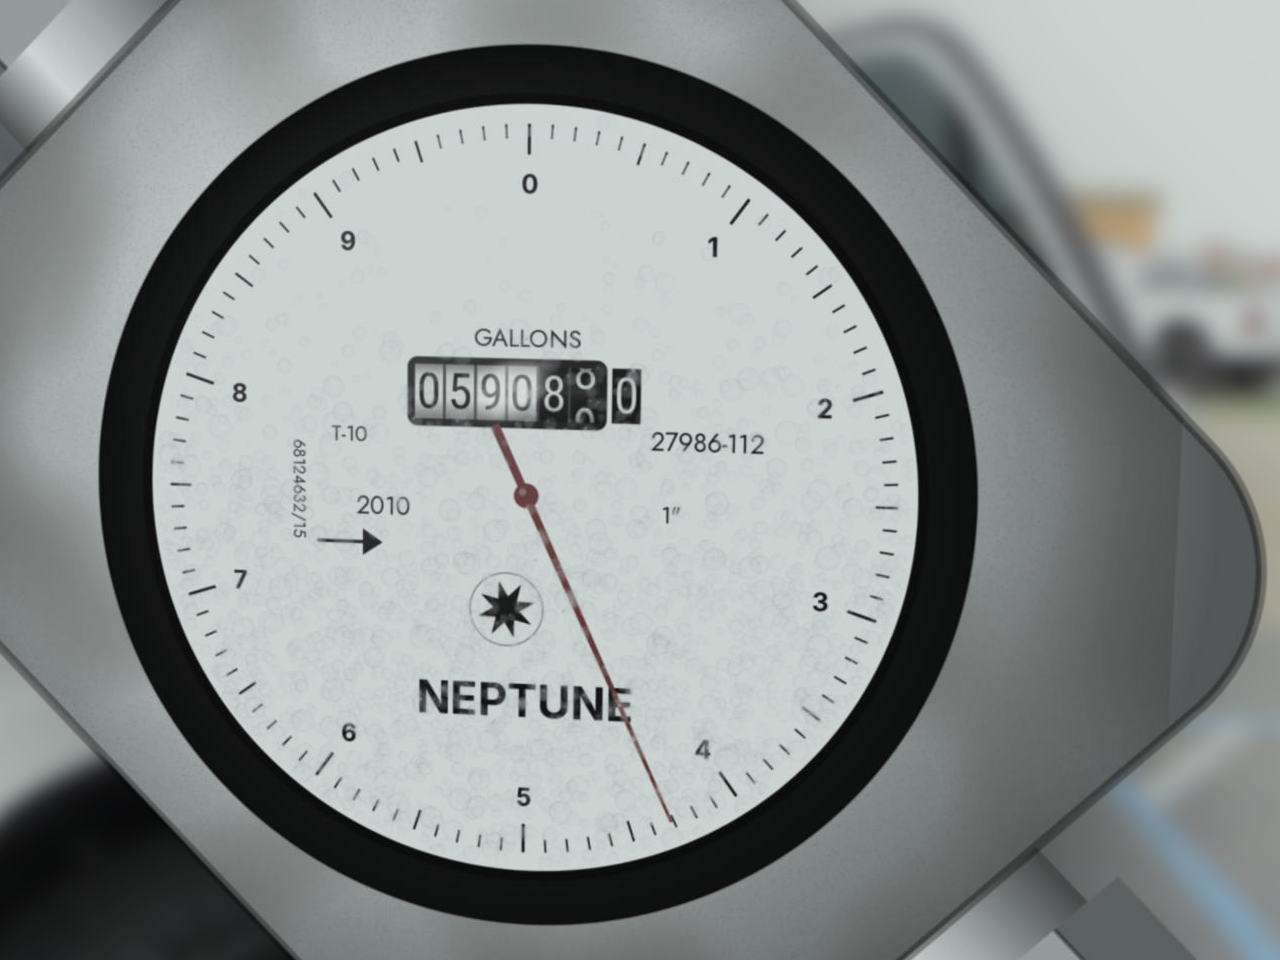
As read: **590884.3** gal
